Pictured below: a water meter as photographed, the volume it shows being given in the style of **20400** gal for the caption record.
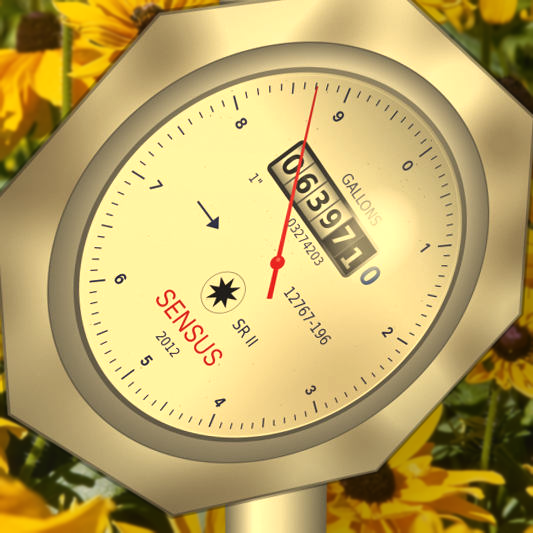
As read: **639708.7** gal
